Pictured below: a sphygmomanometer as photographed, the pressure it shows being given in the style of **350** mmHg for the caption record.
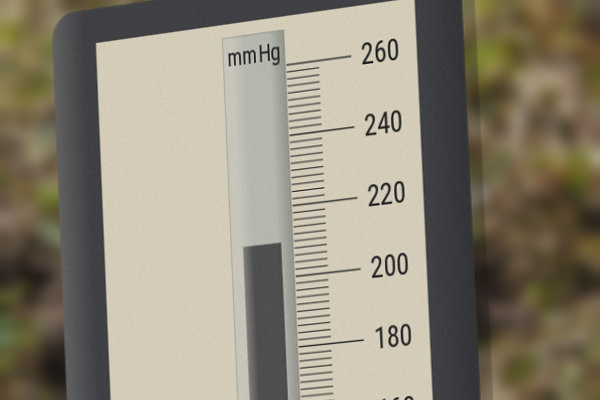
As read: **210** mmHg
